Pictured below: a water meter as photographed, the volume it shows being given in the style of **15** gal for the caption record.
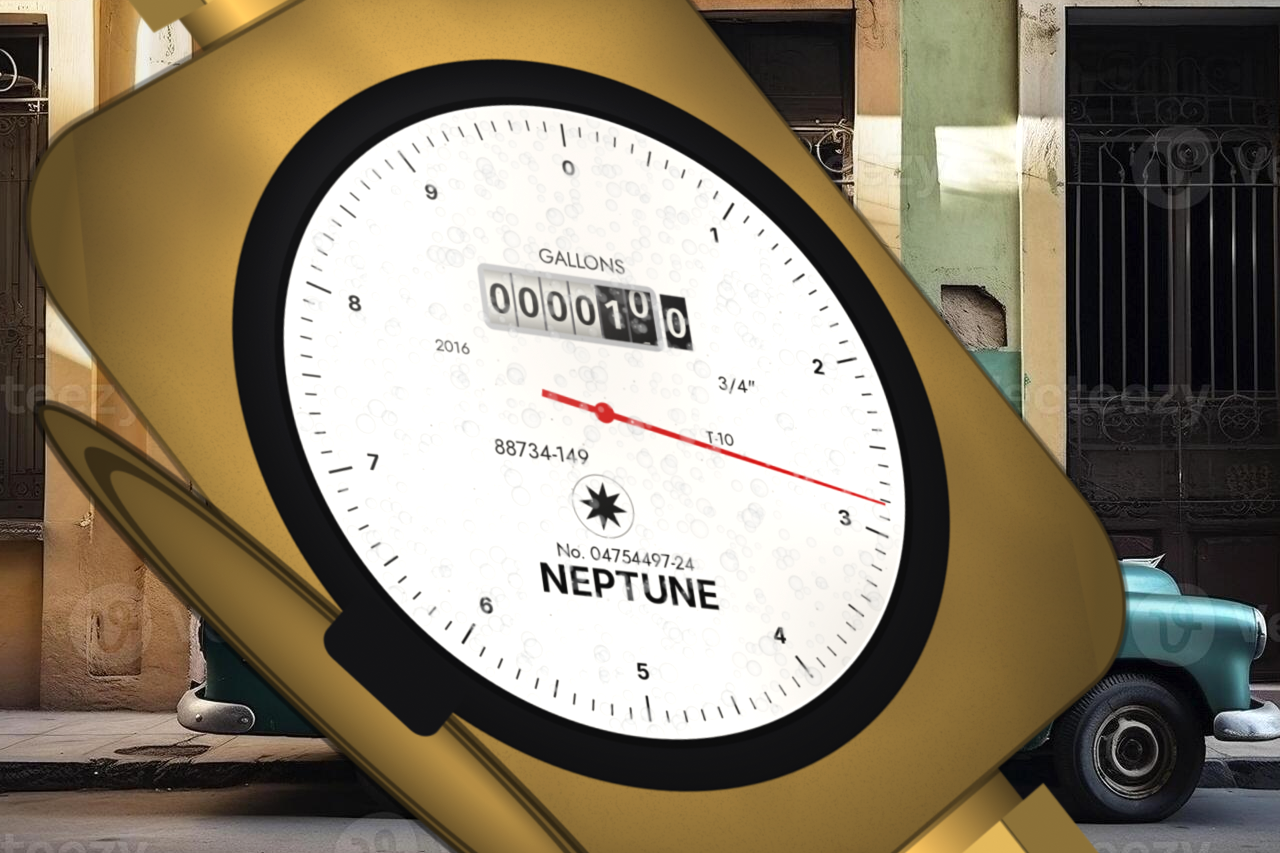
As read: **102.8** gal
